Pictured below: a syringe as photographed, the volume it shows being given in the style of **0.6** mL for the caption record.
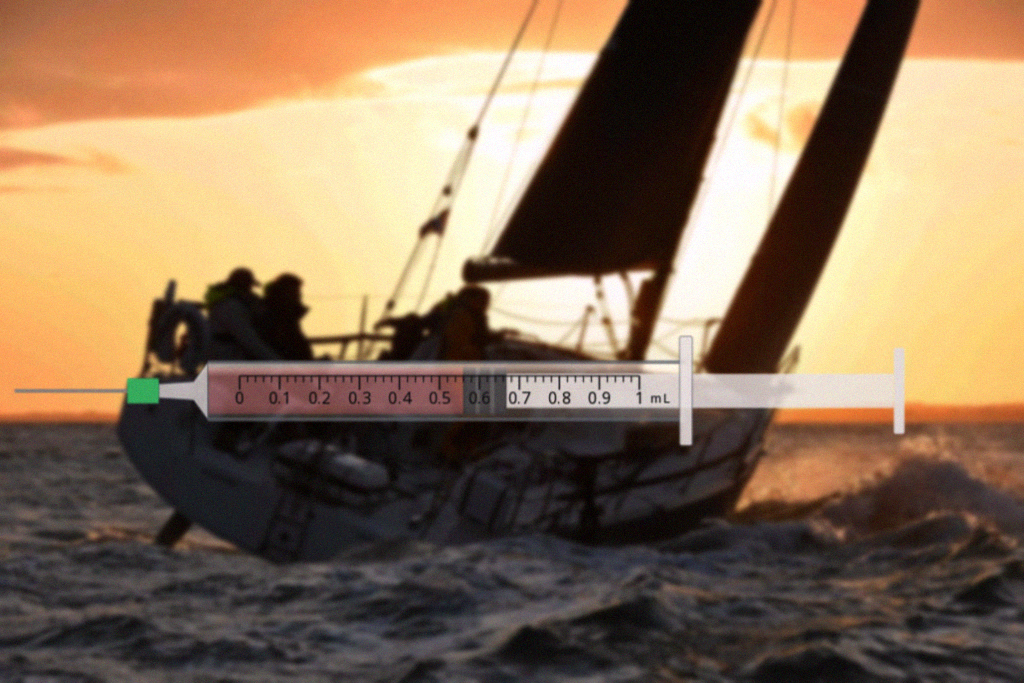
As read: **0.56** mL
